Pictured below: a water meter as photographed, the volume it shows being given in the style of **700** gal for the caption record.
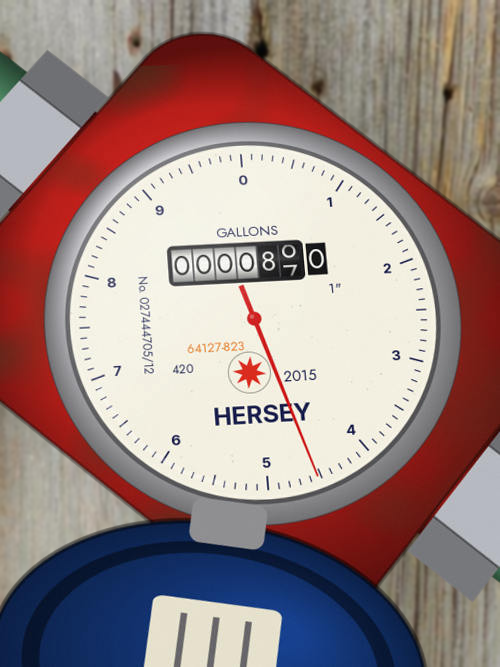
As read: **864.5** gal
